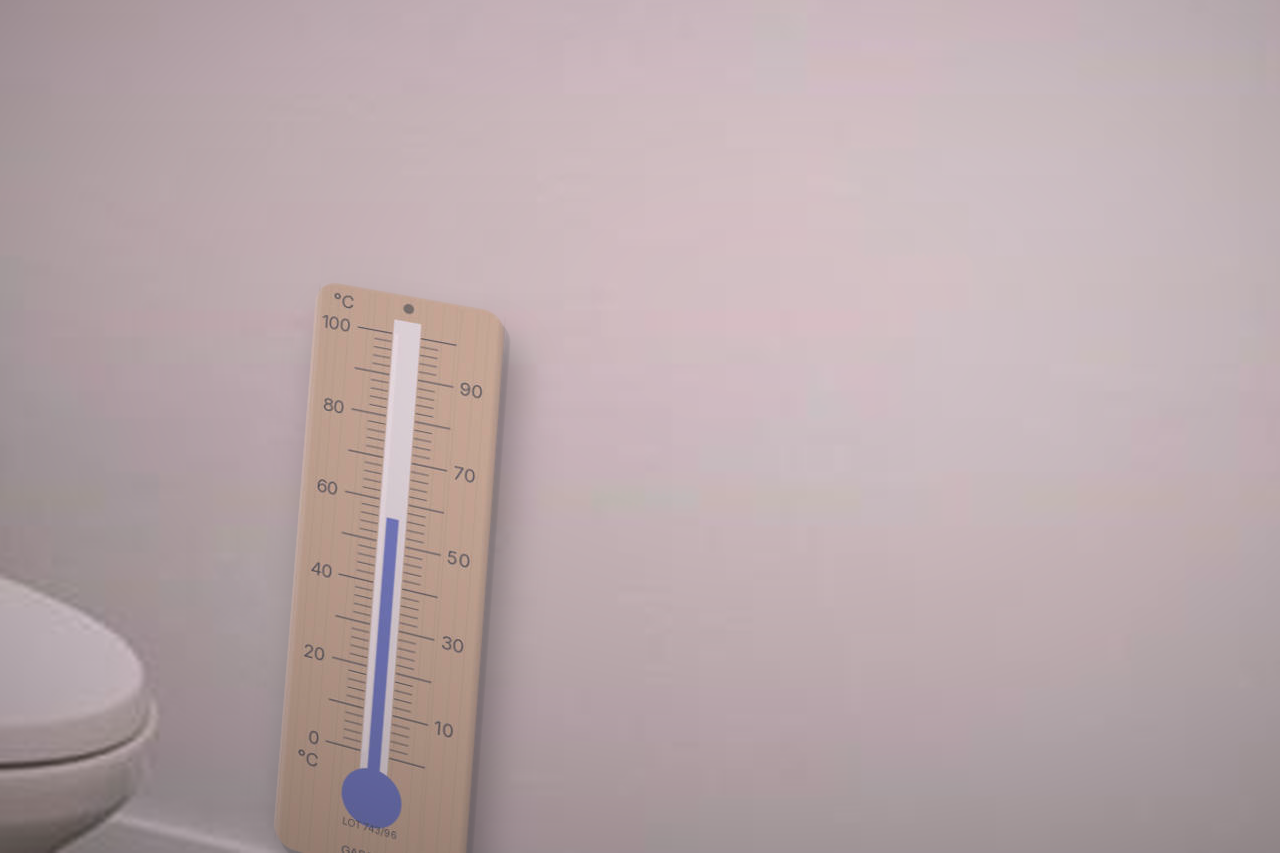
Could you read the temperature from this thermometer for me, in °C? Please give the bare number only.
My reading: 56
